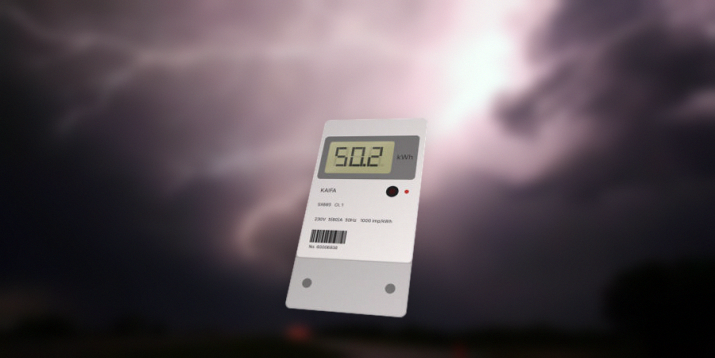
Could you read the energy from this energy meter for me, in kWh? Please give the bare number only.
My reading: 50.2
